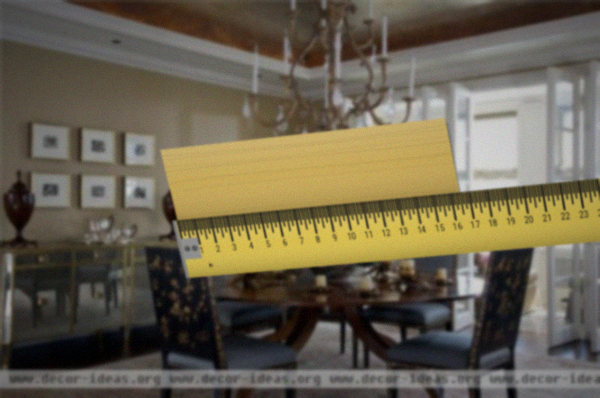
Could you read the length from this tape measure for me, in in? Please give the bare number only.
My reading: 16.5
